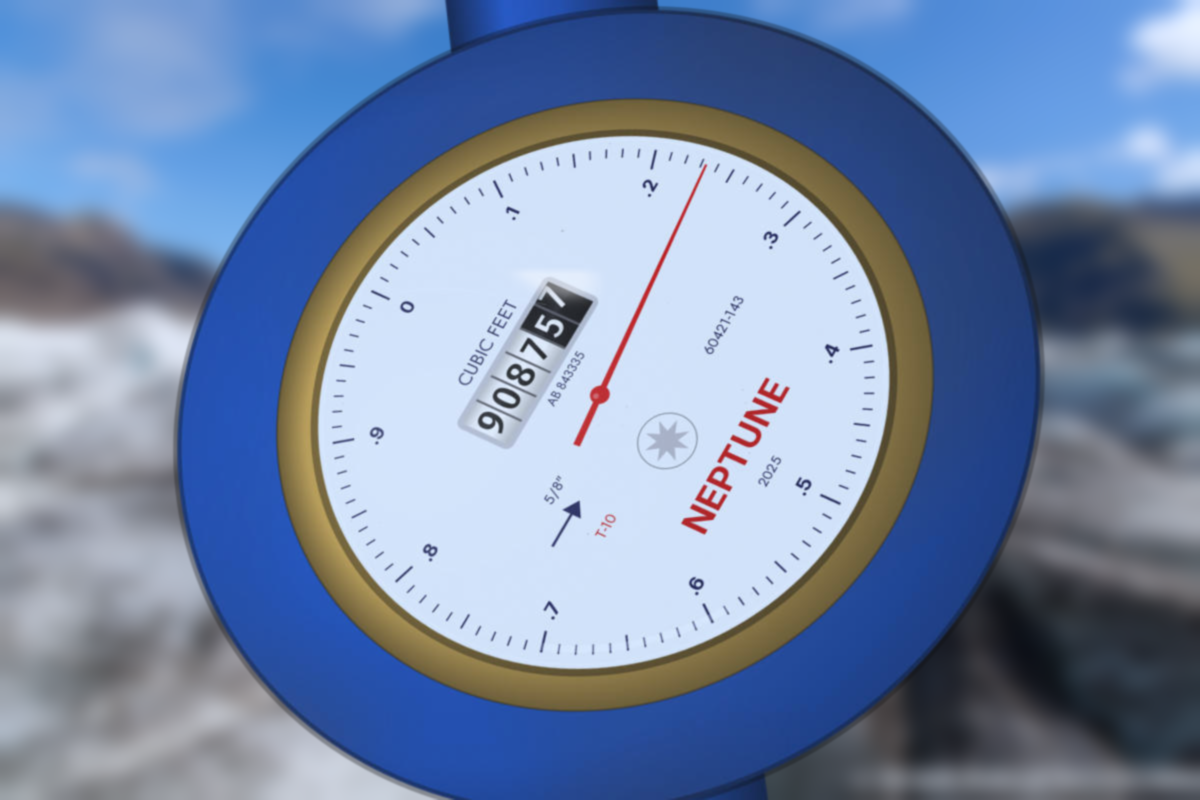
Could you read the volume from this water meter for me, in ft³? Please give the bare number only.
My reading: 908757.23
